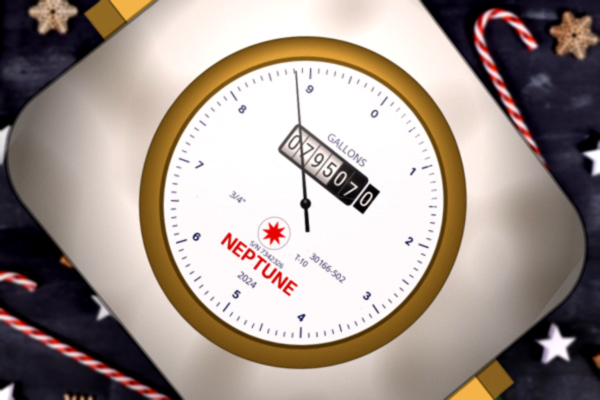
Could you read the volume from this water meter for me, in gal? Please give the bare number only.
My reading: 795068.8
